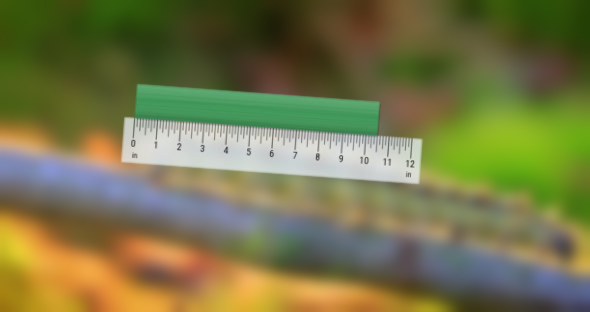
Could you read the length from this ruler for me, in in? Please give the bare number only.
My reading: 10.5
